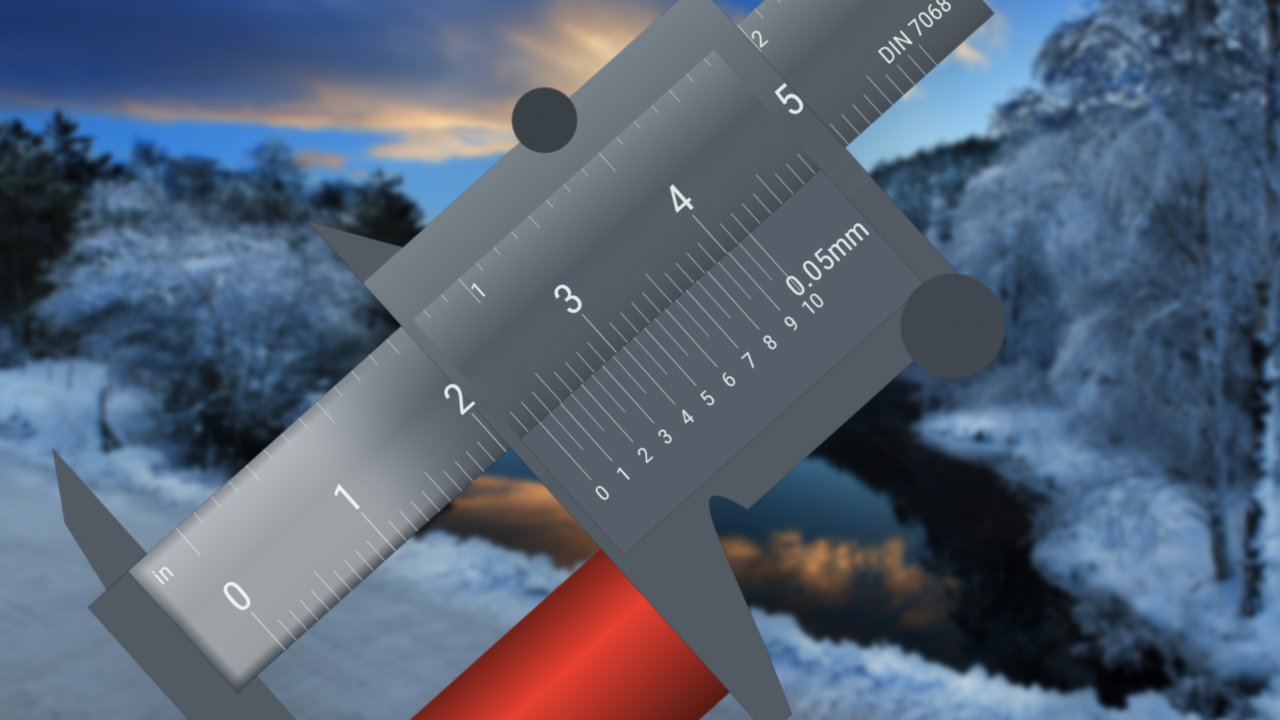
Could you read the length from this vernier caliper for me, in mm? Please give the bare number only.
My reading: 23.0
